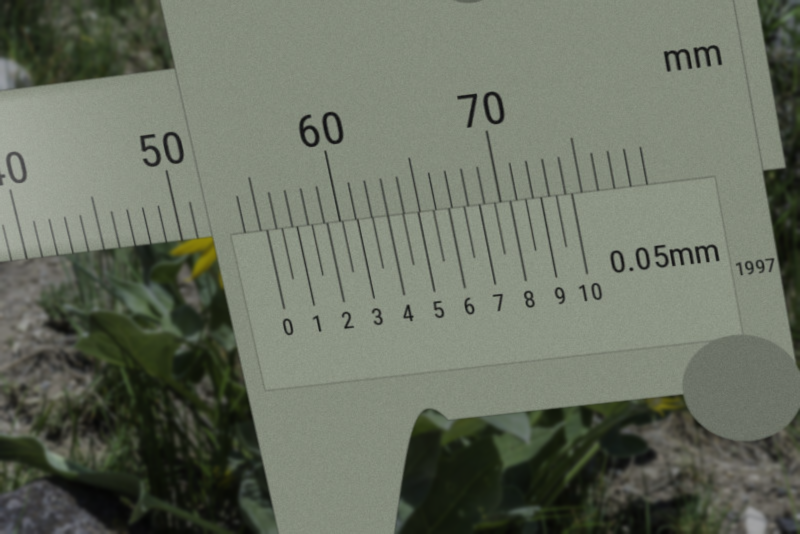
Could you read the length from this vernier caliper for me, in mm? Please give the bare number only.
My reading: 55.4
